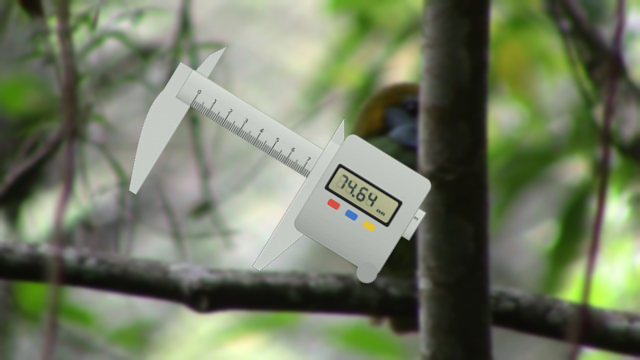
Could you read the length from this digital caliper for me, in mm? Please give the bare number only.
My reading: 74.64
